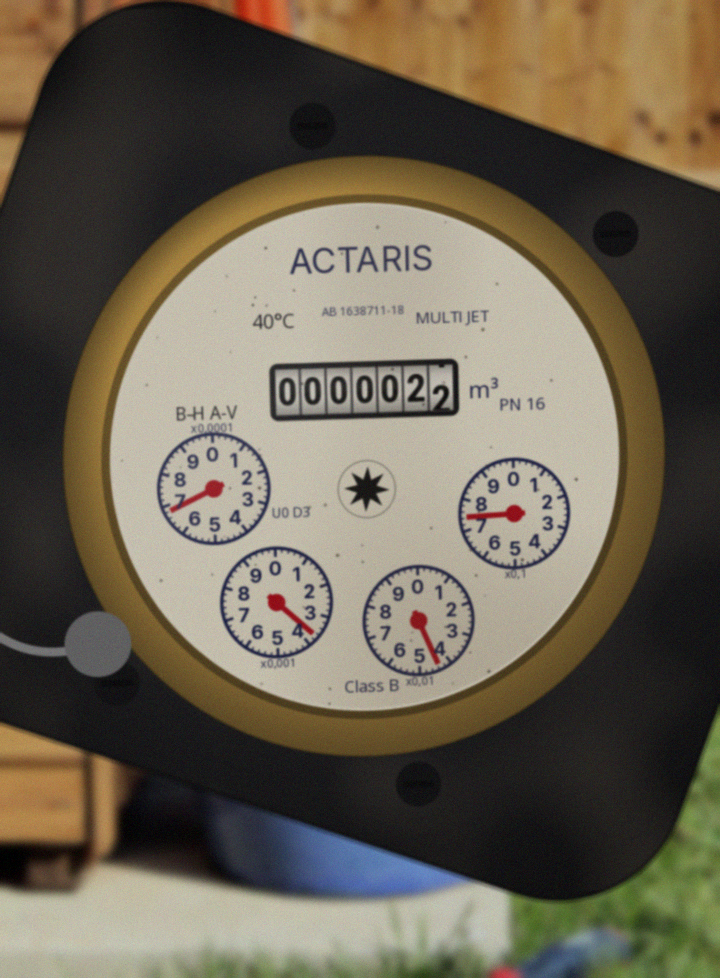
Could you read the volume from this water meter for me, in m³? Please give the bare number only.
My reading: 21.7436
